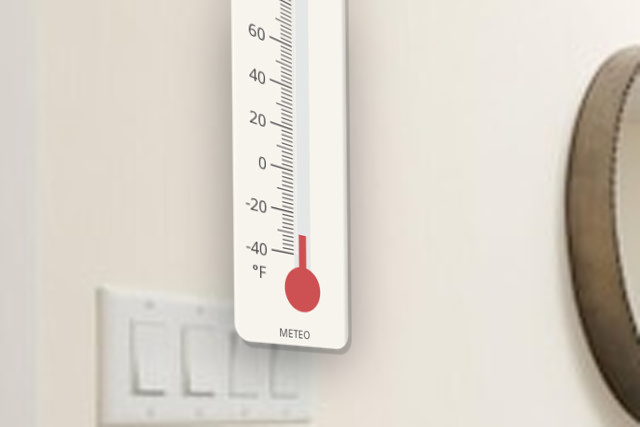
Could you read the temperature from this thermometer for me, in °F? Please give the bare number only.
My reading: -30
